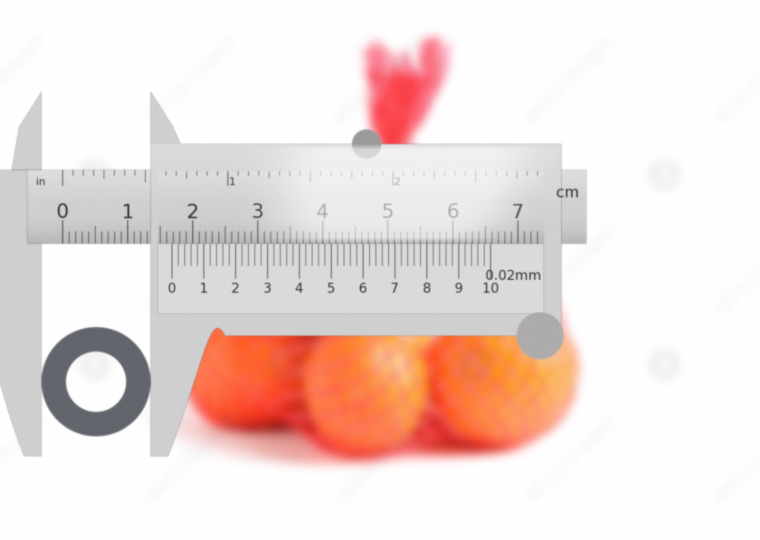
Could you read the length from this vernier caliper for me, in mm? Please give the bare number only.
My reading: 16.8
